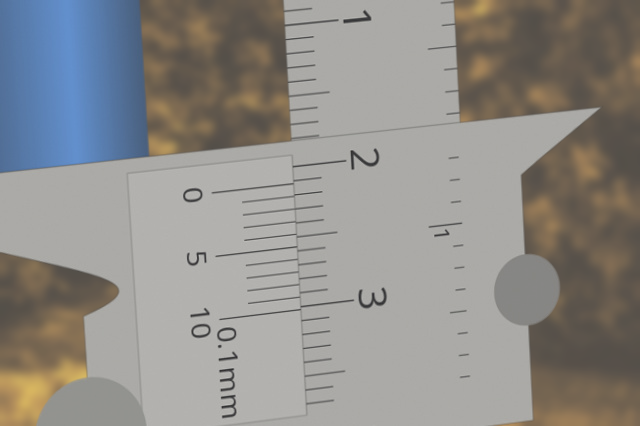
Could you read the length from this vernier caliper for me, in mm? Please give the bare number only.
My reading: 21.2
